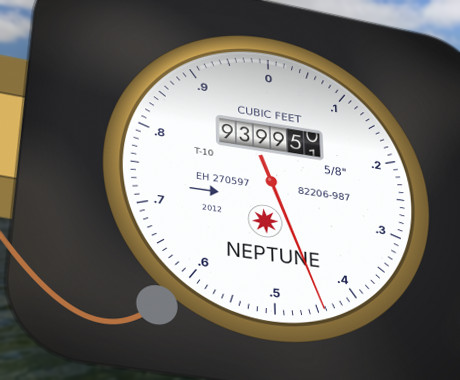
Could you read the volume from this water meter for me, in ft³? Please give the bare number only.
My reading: 939950.44
